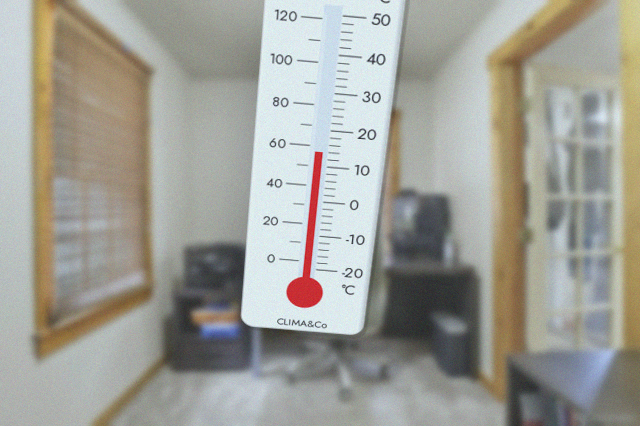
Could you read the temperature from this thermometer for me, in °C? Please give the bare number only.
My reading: 14
